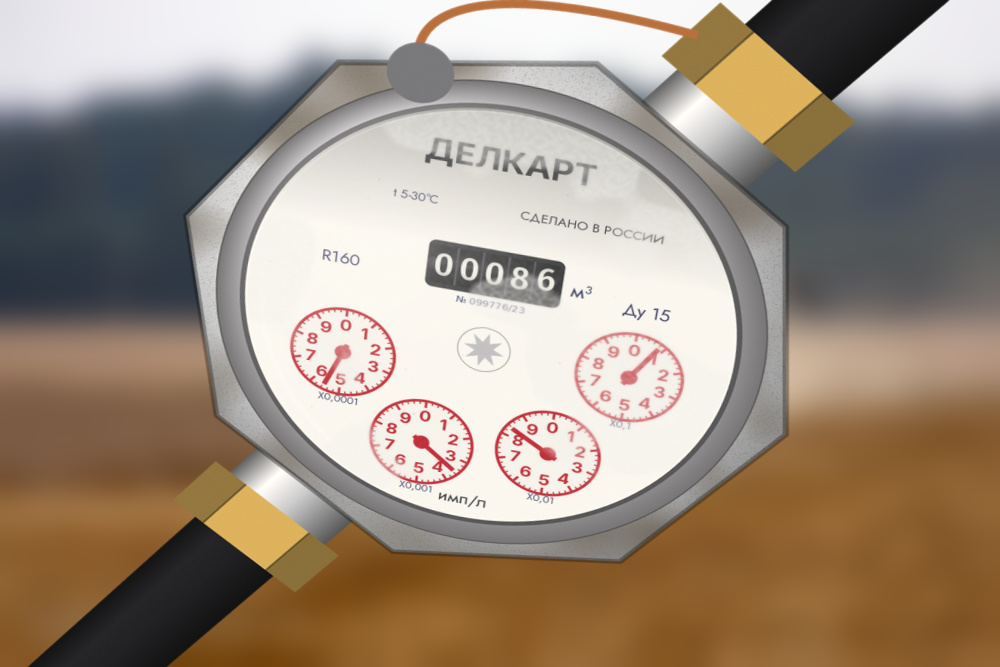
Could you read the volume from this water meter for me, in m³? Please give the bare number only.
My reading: 86.0835
